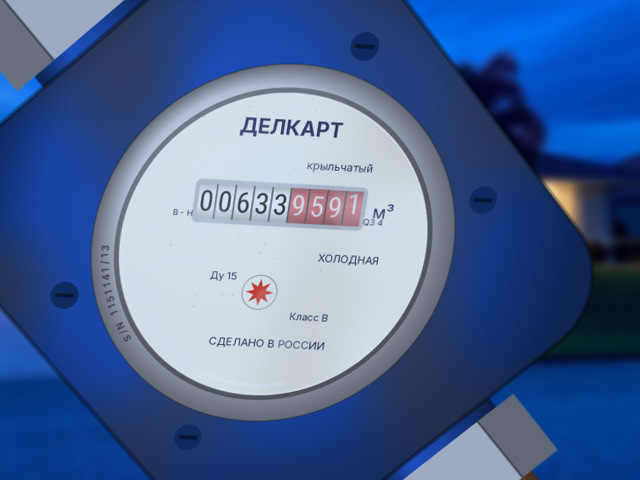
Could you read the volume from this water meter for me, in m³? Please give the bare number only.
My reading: 633.9591
